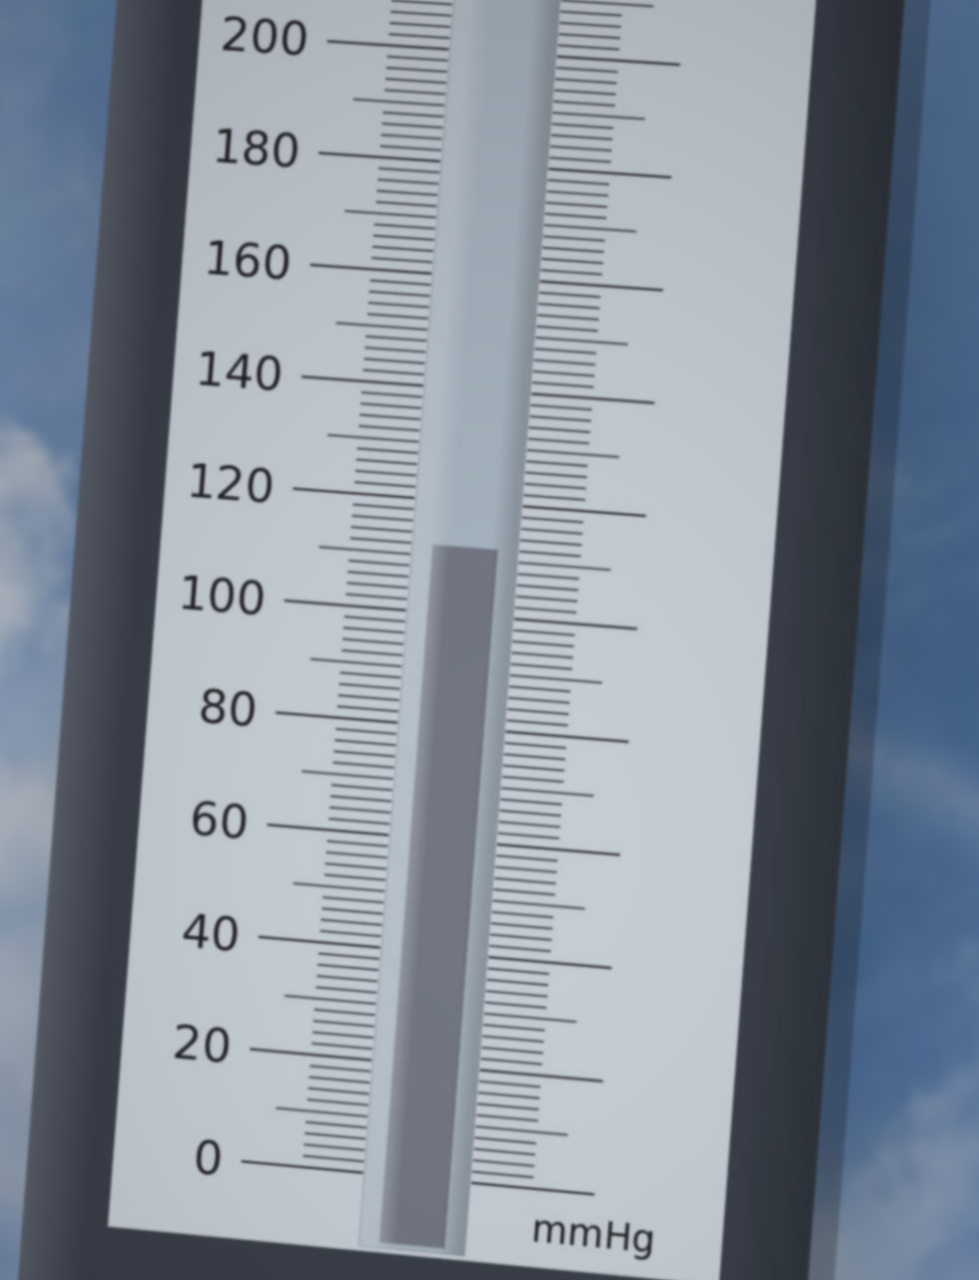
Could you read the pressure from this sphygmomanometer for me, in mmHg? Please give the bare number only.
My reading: 112
